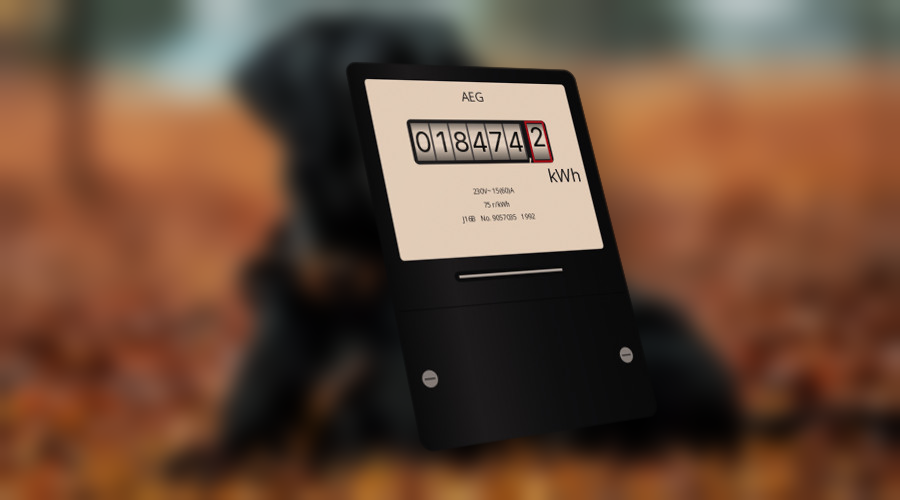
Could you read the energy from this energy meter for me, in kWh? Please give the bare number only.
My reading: 18474.2
